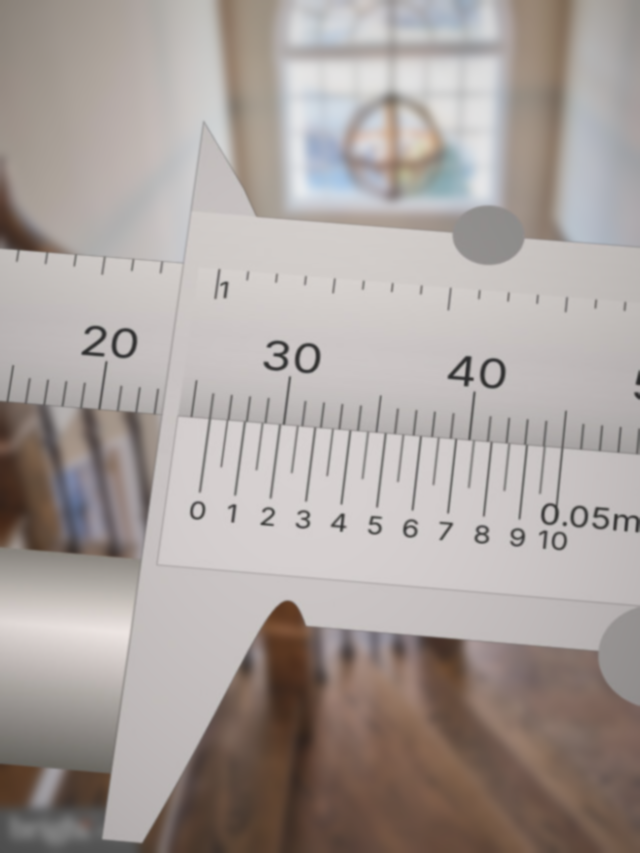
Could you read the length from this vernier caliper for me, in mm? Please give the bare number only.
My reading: 26.0
